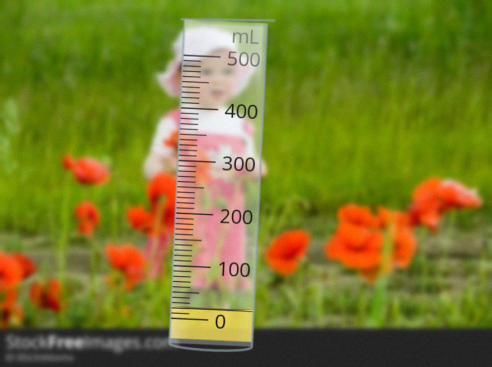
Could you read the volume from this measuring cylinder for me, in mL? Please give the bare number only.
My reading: 20
